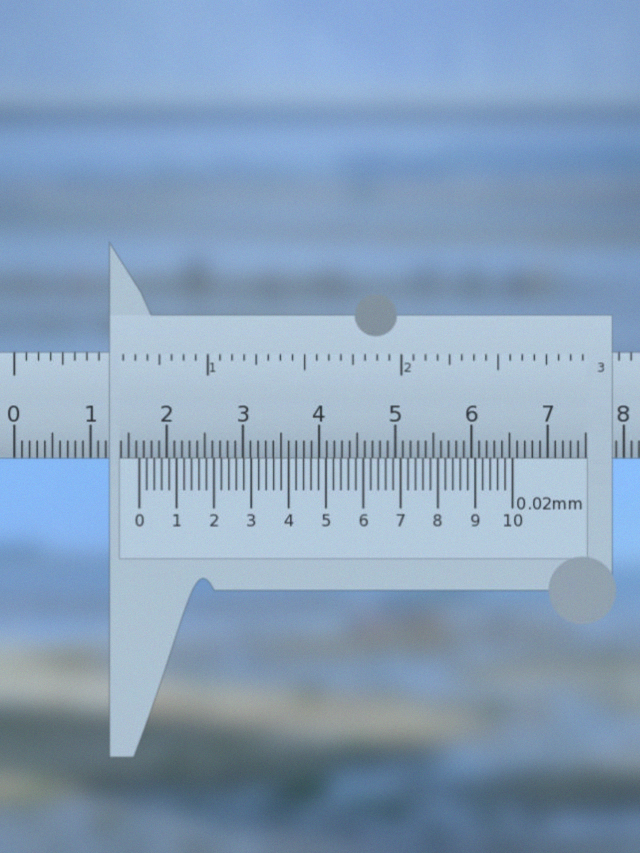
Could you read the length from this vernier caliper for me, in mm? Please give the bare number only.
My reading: 16.4
